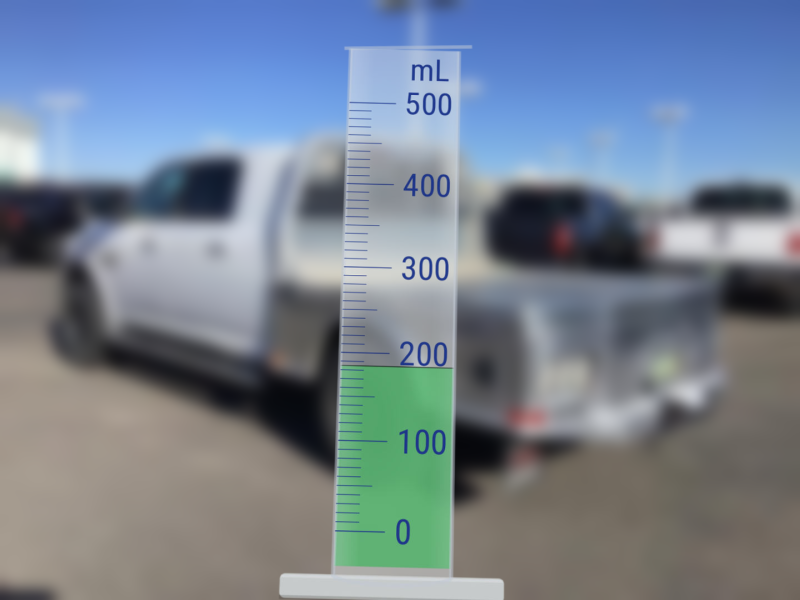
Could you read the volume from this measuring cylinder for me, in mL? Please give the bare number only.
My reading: 185
